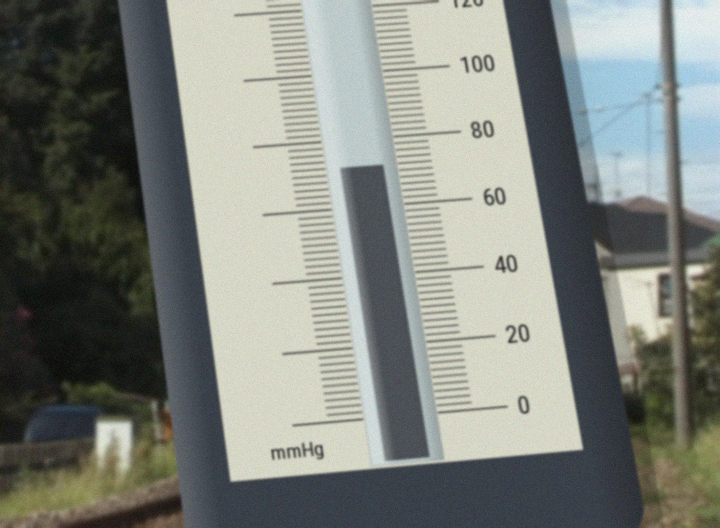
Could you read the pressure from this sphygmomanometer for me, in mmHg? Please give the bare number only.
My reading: 72
